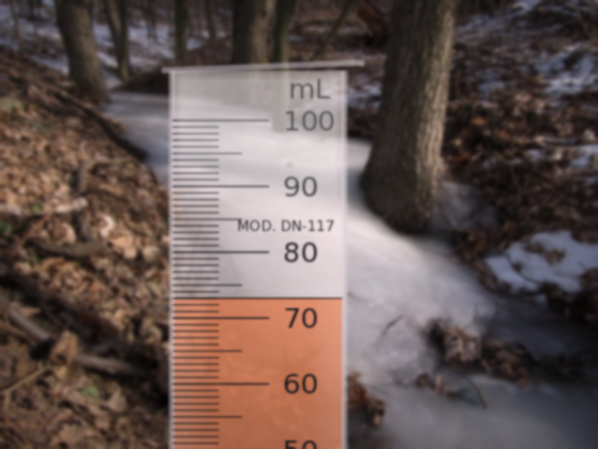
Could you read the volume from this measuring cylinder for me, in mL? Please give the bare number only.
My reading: 73
